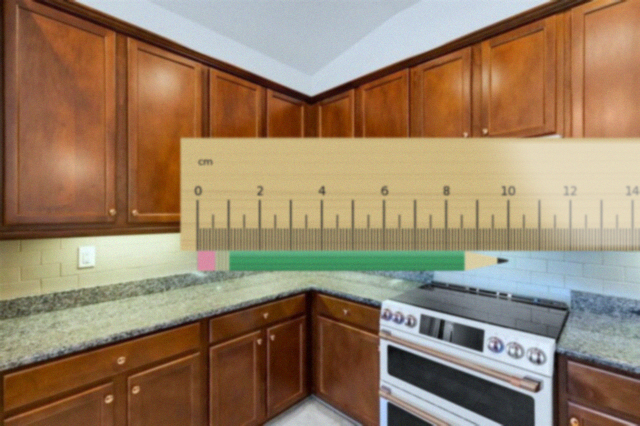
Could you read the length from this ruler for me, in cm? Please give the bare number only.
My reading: 10
